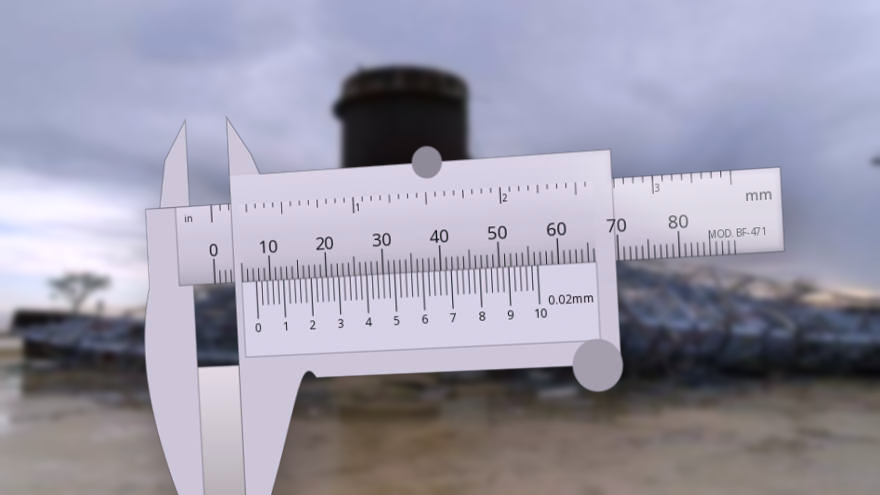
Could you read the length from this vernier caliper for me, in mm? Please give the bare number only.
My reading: 7.5
